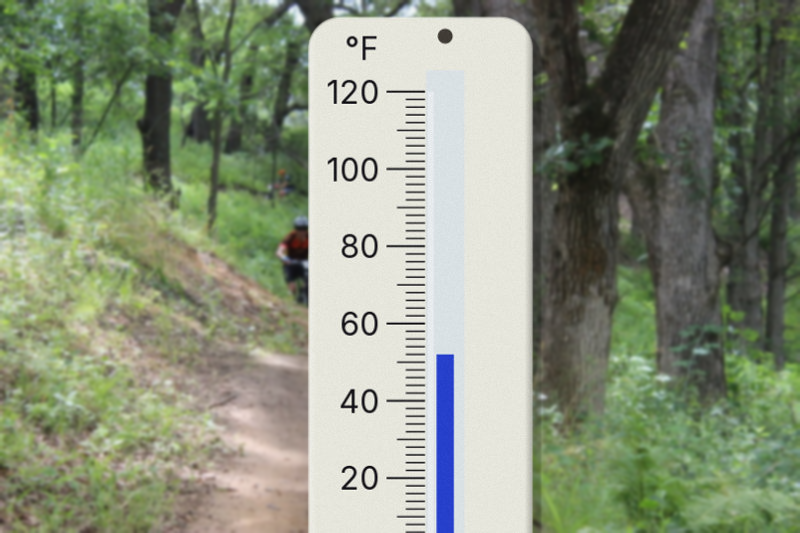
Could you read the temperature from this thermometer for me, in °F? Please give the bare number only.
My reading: 52
